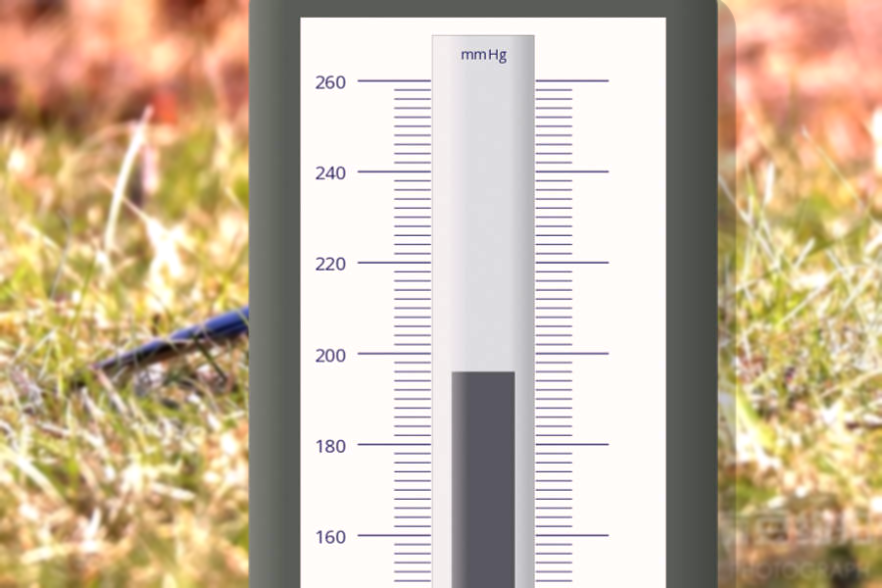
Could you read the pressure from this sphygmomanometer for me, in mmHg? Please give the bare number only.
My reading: 196
